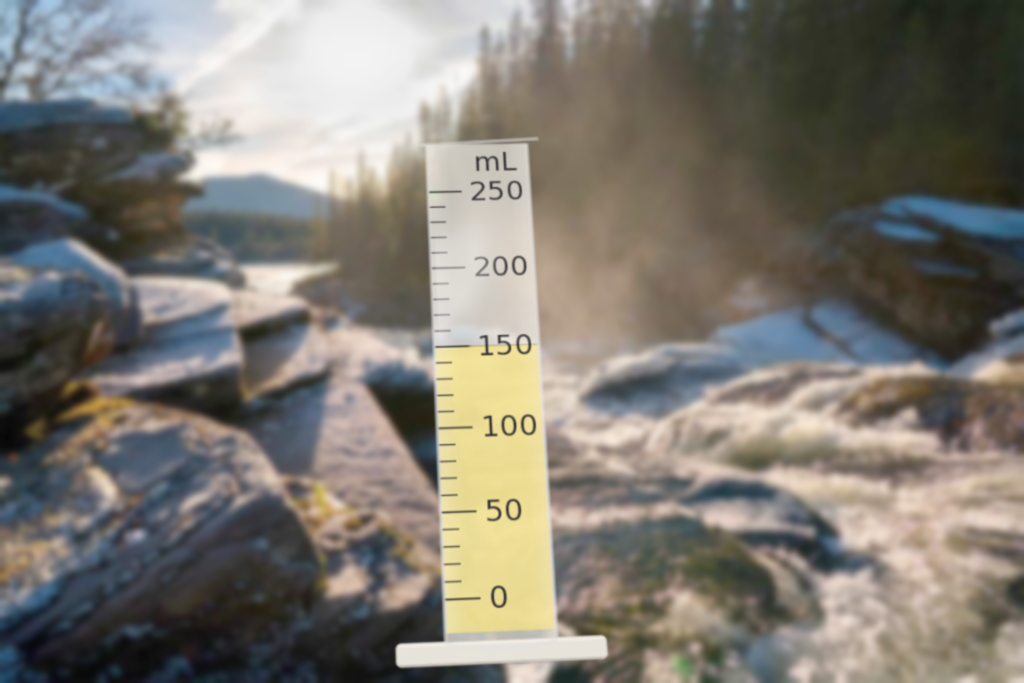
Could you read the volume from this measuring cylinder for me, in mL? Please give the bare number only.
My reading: 150
